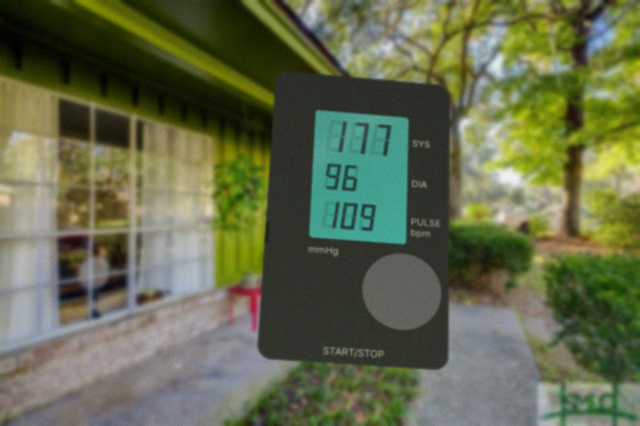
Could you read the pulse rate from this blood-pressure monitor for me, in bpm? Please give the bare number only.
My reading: 109
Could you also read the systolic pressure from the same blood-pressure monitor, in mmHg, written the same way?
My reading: 177
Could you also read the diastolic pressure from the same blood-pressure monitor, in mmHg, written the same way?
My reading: 96
